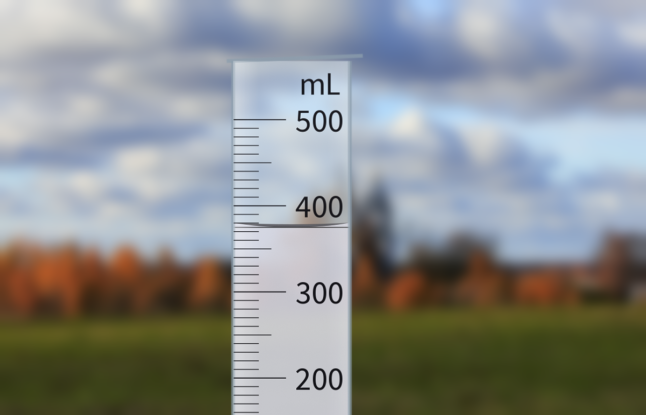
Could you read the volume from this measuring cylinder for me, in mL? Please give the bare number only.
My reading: 375
